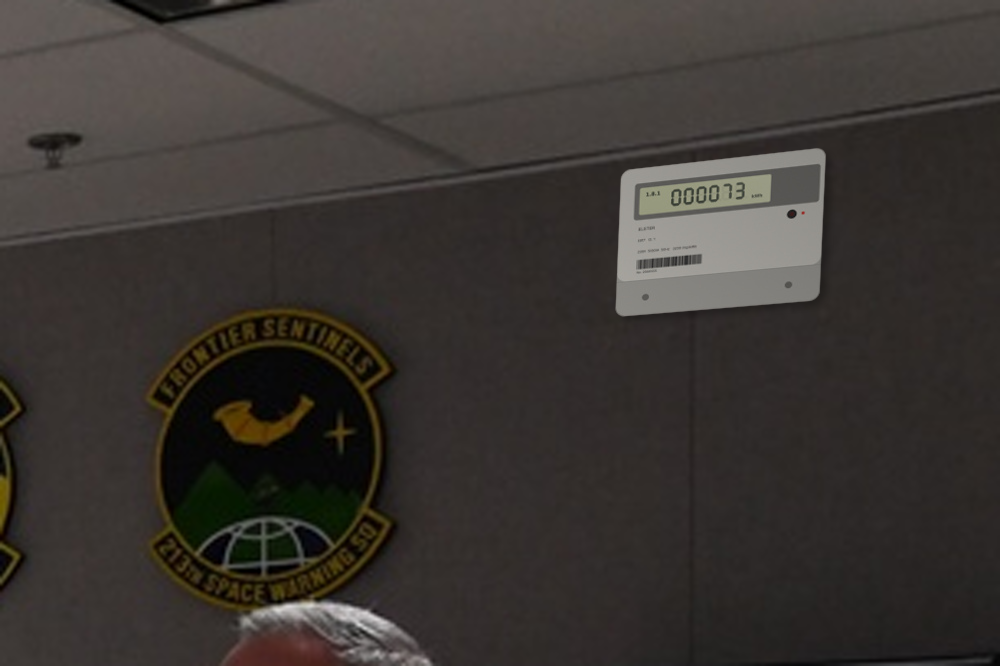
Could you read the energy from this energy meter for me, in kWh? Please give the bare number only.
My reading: 73
